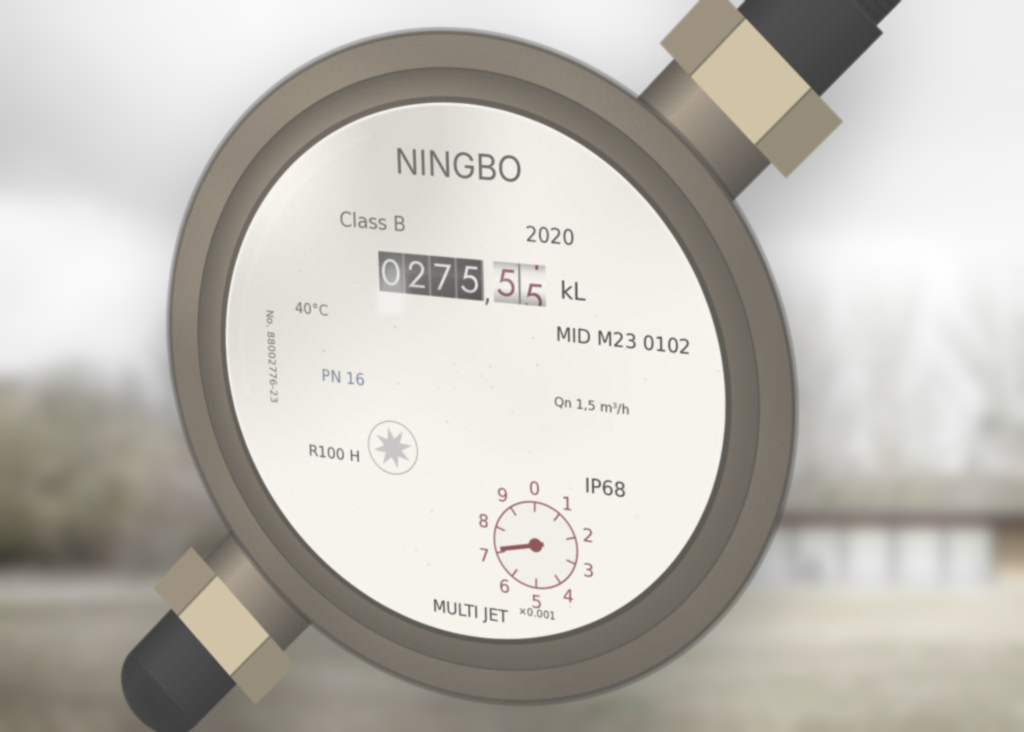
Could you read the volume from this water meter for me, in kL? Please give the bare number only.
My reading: 275.547
